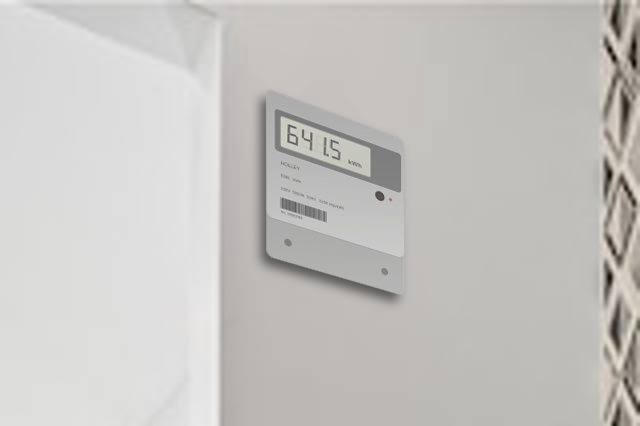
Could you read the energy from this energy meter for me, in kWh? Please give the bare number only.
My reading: 641.5
